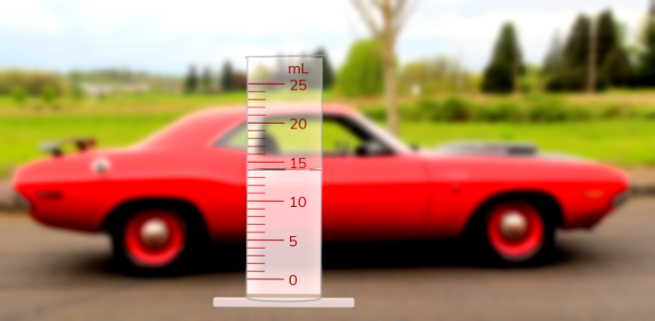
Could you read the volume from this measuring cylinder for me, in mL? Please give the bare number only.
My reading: 14
